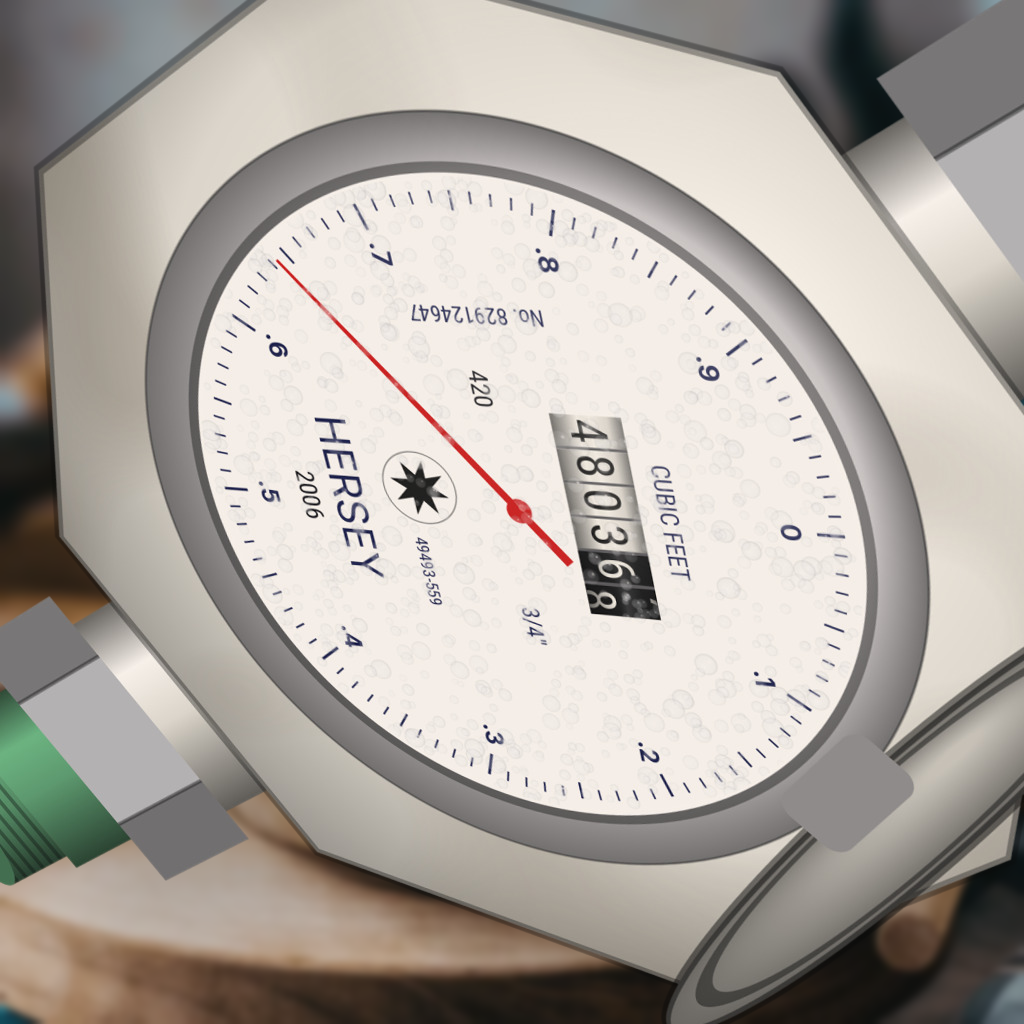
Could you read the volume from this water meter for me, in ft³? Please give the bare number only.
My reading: 480367.64
